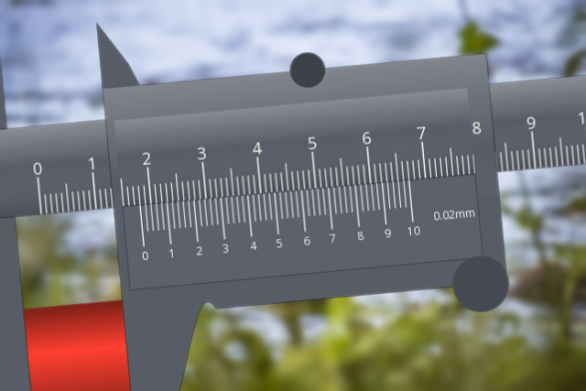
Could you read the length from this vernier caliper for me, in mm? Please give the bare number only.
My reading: 18.0
